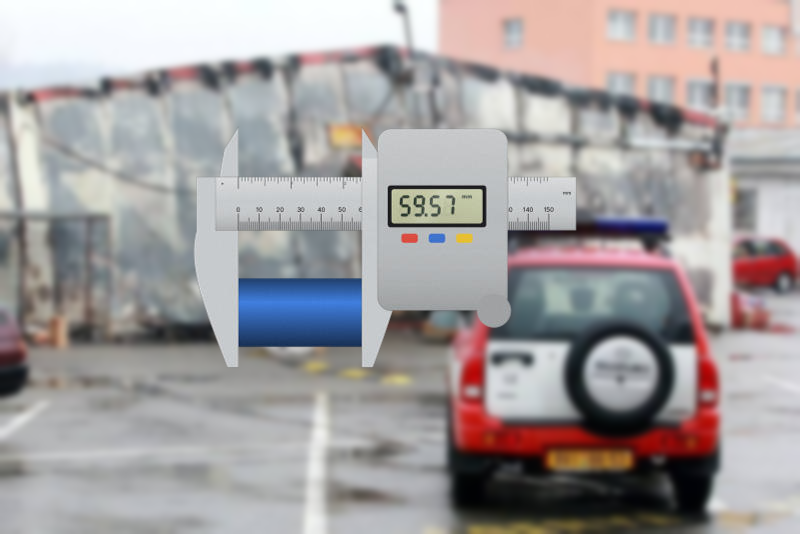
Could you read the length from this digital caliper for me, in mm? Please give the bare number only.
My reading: 59.57
